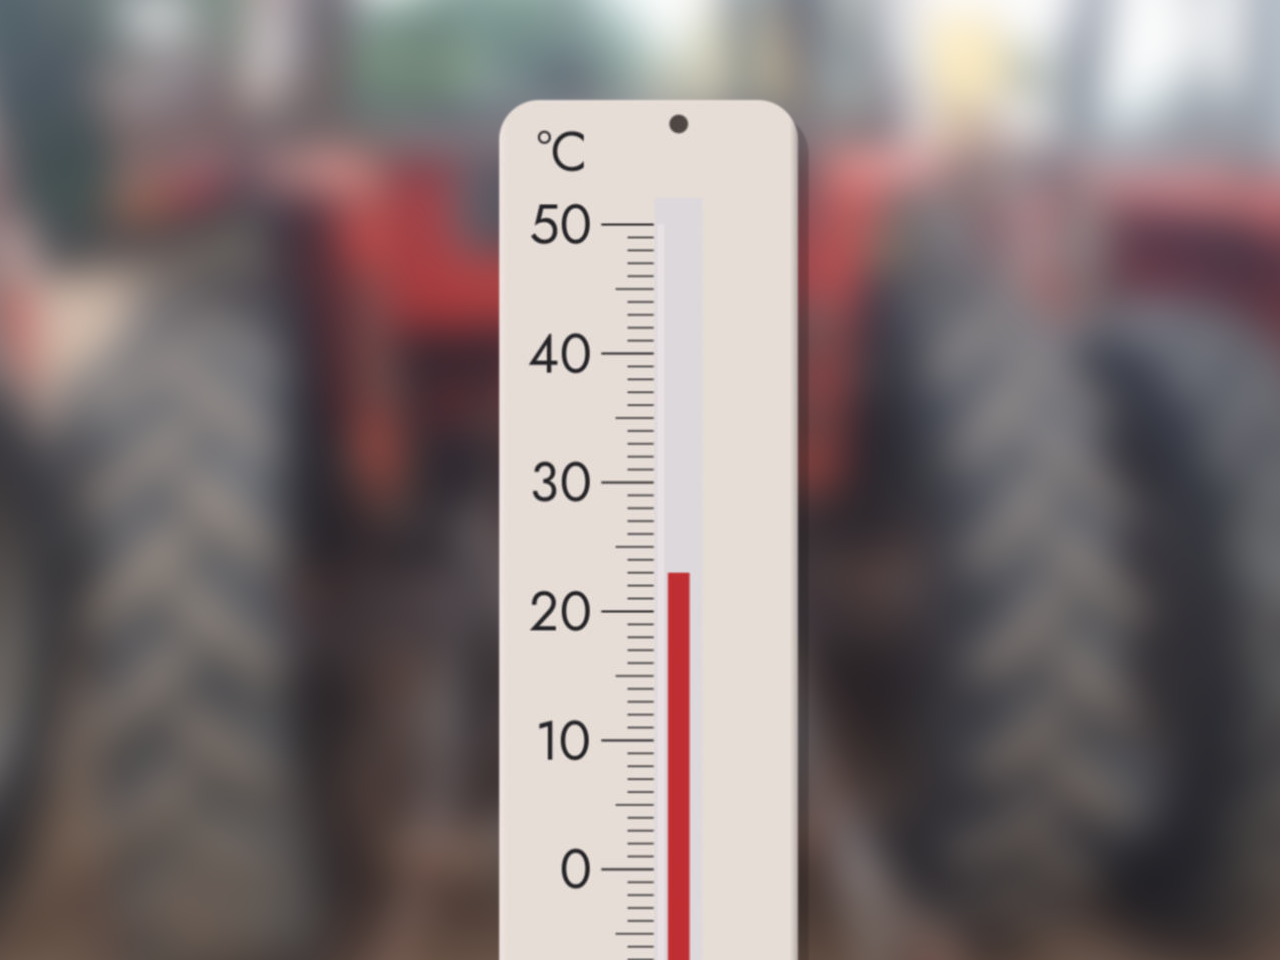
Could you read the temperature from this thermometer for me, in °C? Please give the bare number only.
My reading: 23
